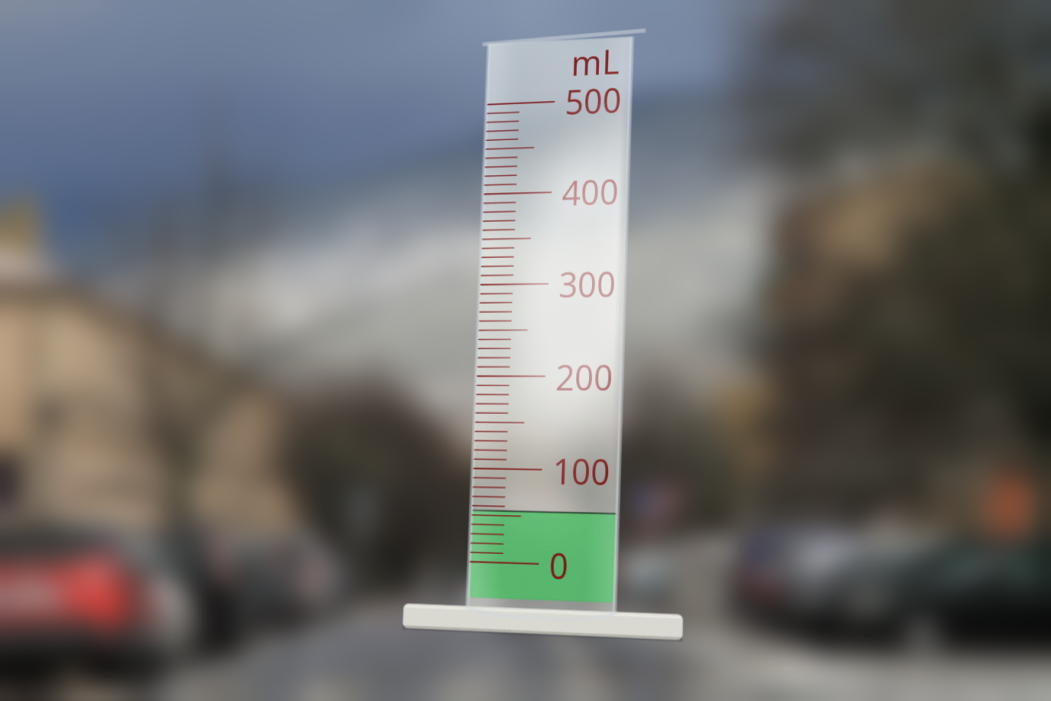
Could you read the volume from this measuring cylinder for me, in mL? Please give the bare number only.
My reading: 55
